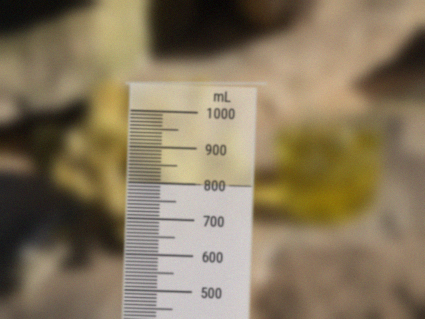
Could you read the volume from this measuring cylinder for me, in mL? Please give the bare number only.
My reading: 800
